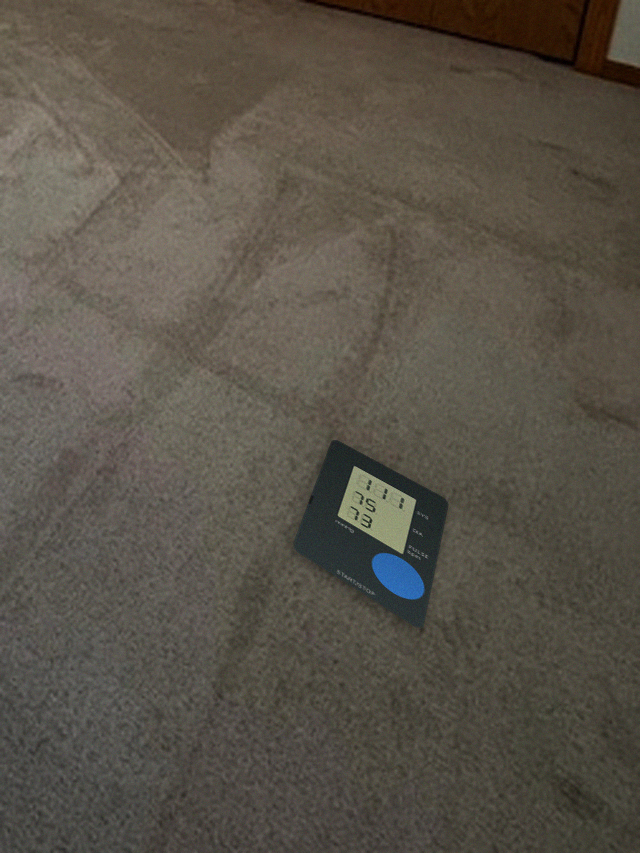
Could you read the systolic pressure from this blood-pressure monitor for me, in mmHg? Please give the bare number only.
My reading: 111
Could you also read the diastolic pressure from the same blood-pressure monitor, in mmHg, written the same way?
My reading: 75
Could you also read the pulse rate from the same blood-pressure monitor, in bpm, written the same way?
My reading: 73
